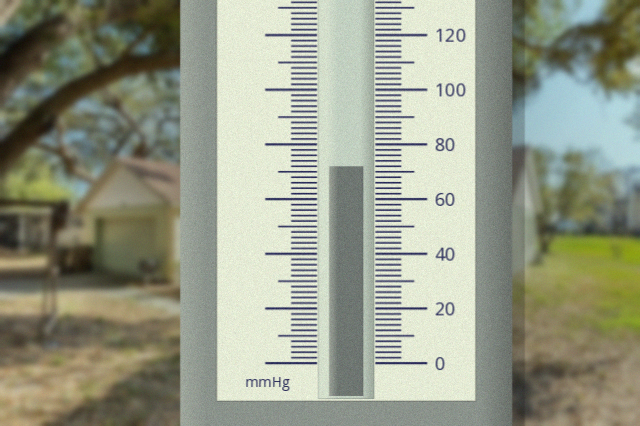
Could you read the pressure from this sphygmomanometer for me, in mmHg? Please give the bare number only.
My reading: 72
